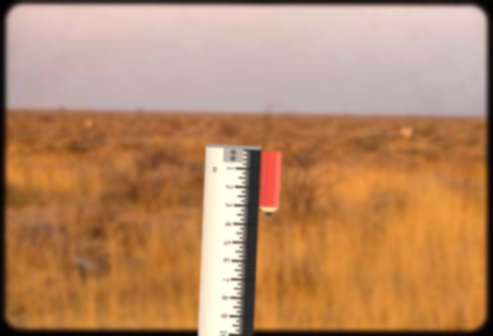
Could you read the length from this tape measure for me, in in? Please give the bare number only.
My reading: 3.5
